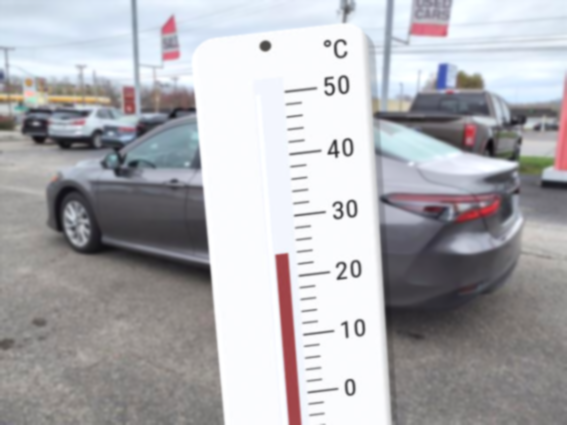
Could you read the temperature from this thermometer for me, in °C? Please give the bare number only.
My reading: 24
